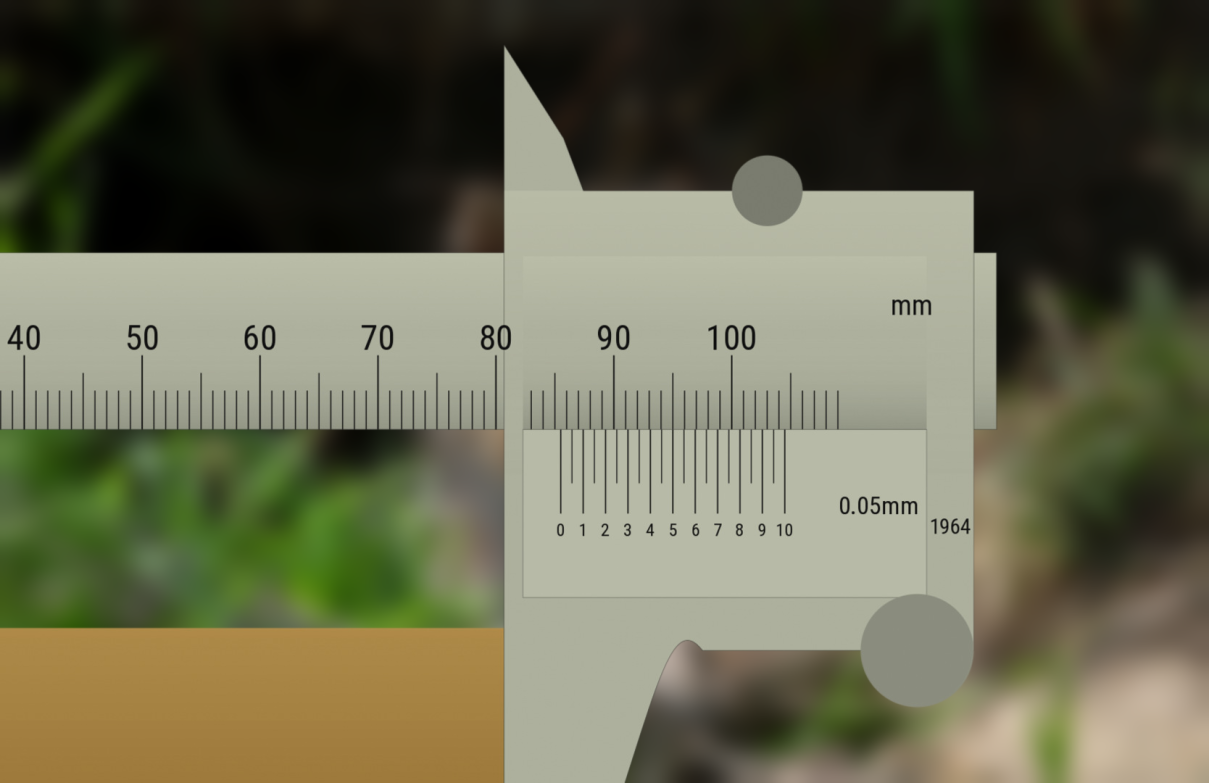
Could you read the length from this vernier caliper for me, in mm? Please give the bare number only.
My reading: 85.5
